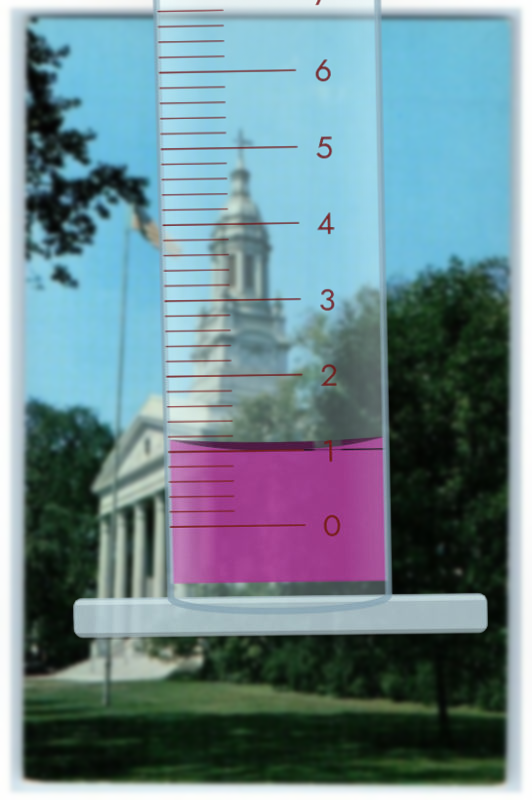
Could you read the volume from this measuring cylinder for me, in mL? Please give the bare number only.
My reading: 1
